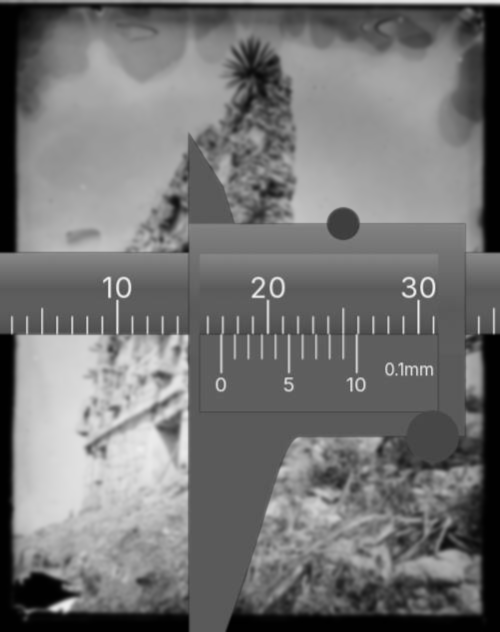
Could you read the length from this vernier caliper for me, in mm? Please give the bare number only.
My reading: 16.9
